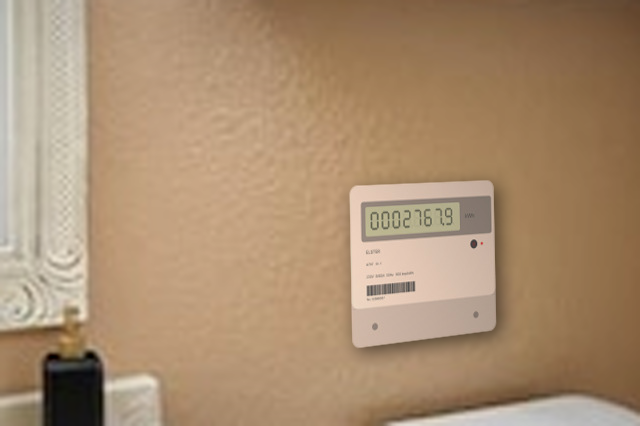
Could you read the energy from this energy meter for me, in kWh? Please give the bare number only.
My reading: 2767.9
